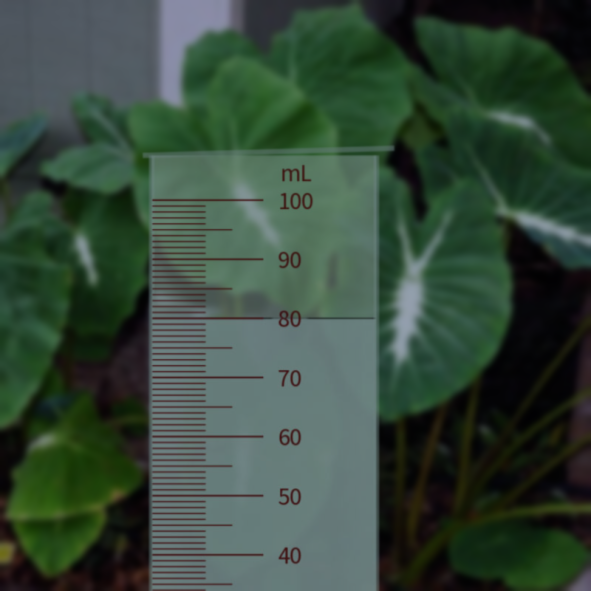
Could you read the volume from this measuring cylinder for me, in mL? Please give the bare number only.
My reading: 80
